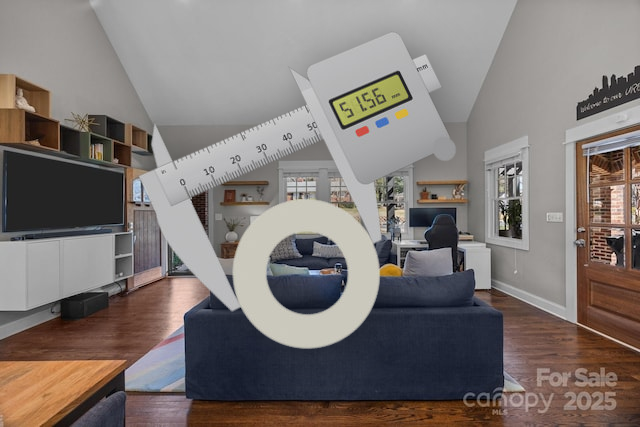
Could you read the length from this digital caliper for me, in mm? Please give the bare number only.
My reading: 51.56
